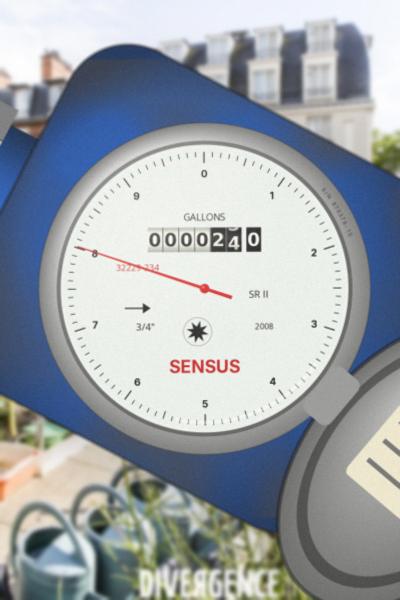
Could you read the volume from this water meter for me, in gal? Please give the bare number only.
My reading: 238.0
